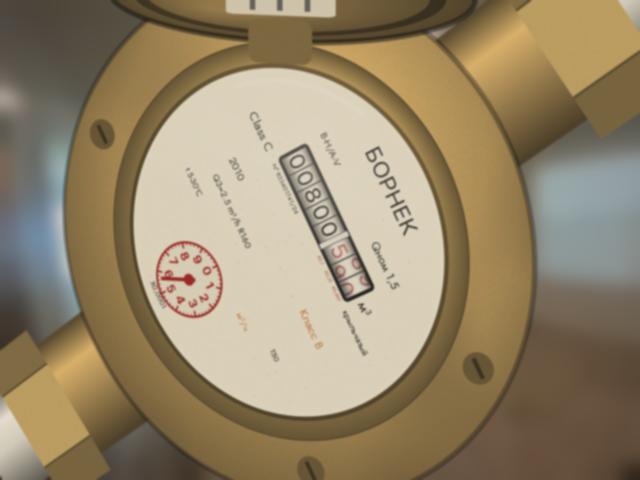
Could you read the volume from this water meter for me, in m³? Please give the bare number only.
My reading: 800.5895
